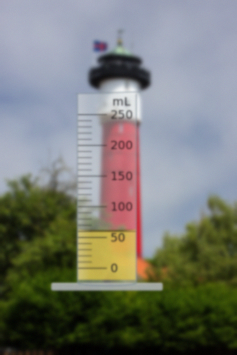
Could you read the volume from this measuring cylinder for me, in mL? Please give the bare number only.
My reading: 60
